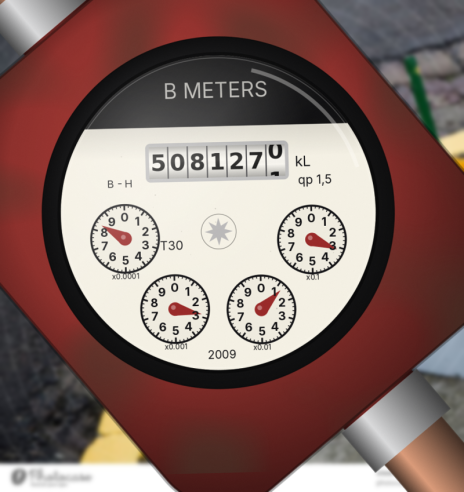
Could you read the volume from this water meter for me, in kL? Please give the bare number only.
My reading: 5081270.3128
